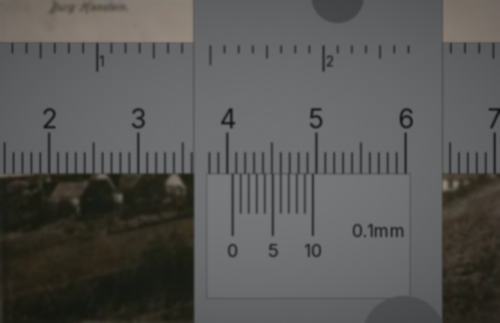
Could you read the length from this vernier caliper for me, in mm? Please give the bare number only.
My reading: 40.6
